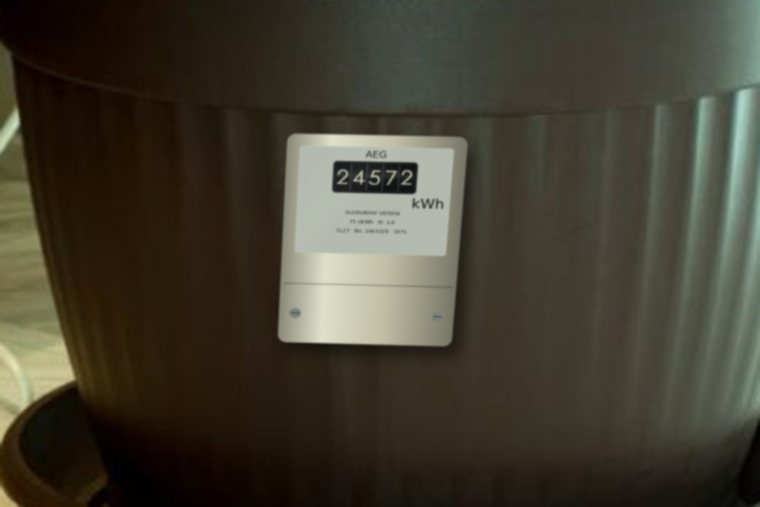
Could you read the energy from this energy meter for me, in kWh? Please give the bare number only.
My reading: 24572
